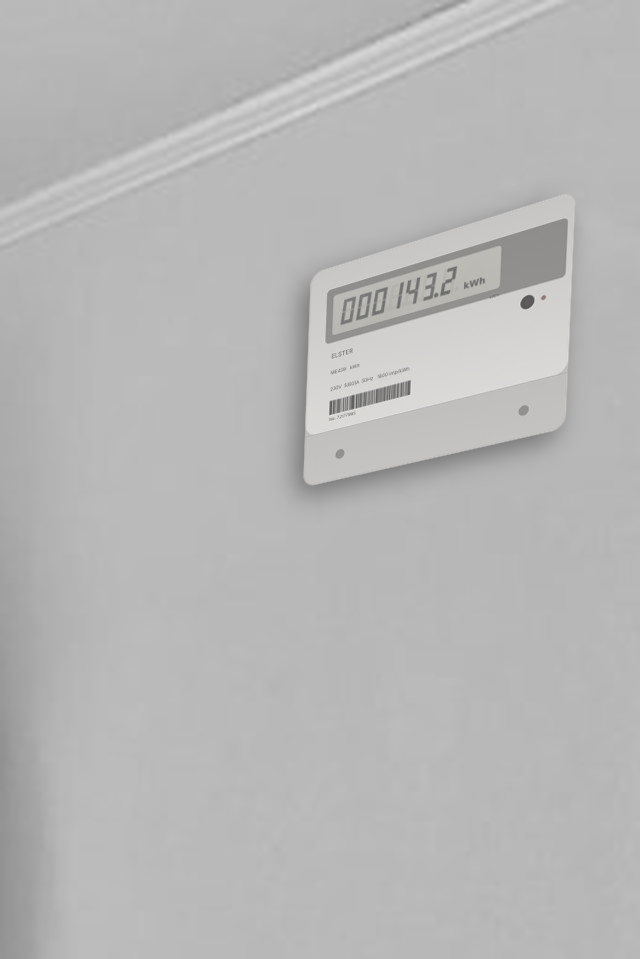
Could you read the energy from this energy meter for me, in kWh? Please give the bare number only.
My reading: 143.2
